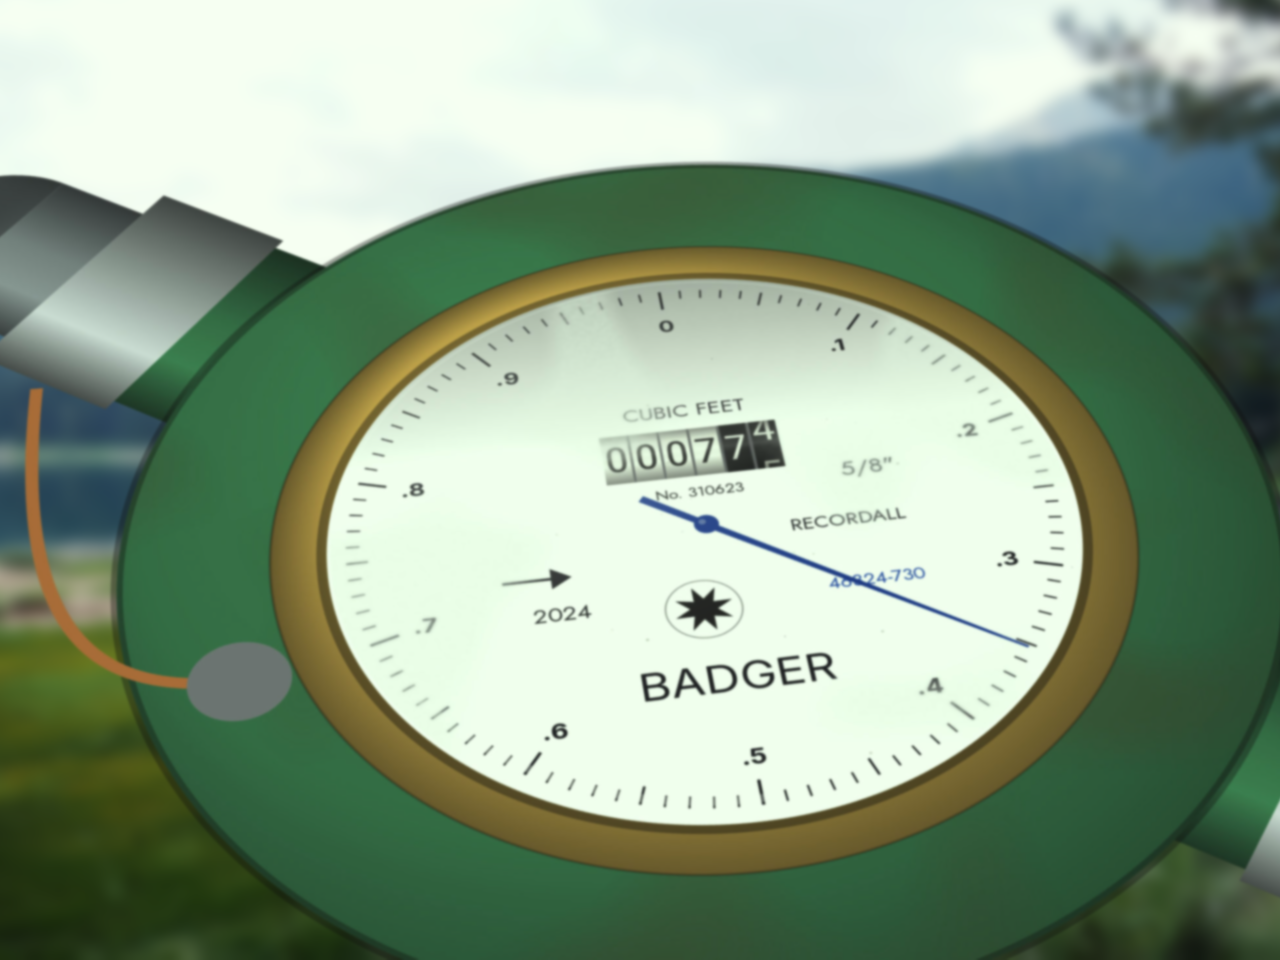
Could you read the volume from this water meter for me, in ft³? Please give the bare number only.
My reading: 774.35
